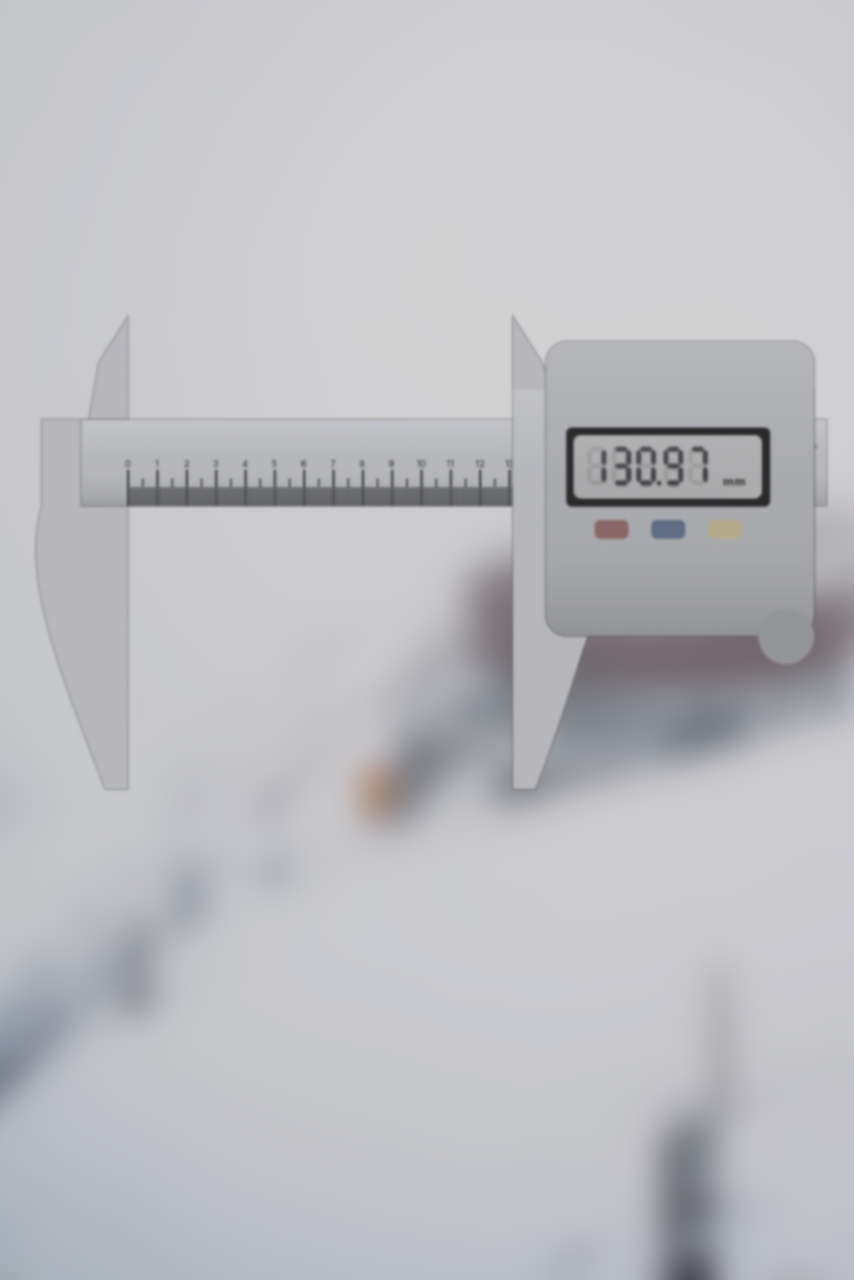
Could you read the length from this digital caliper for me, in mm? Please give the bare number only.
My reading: 130.97
